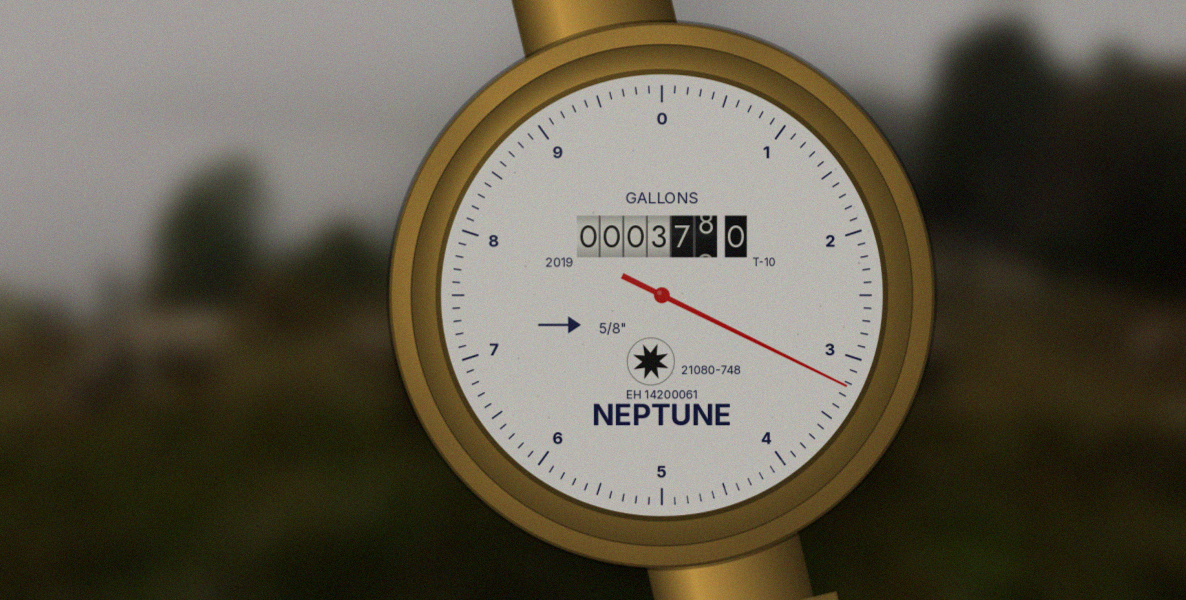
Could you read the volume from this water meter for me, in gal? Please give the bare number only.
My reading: 3783.2
